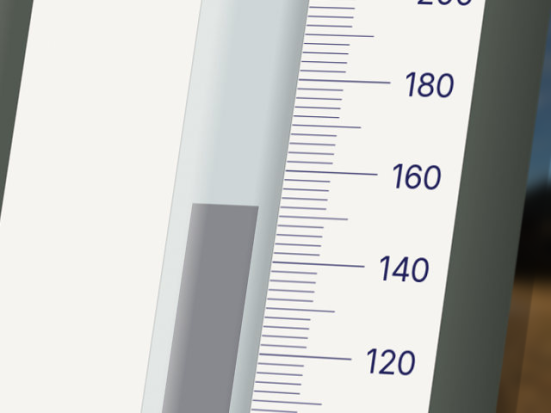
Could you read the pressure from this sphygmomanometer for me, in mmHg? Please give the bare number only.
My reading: 152
